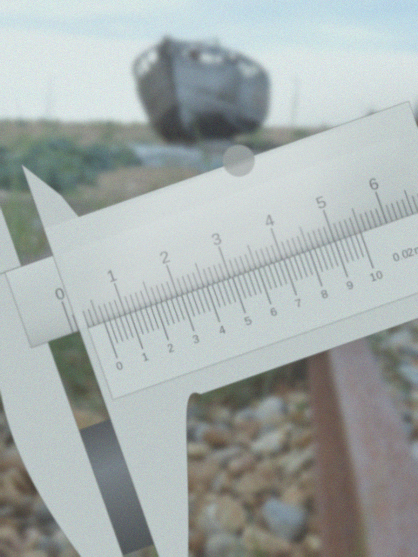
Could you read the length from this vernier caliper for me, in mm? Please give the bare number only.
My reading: 6.0
